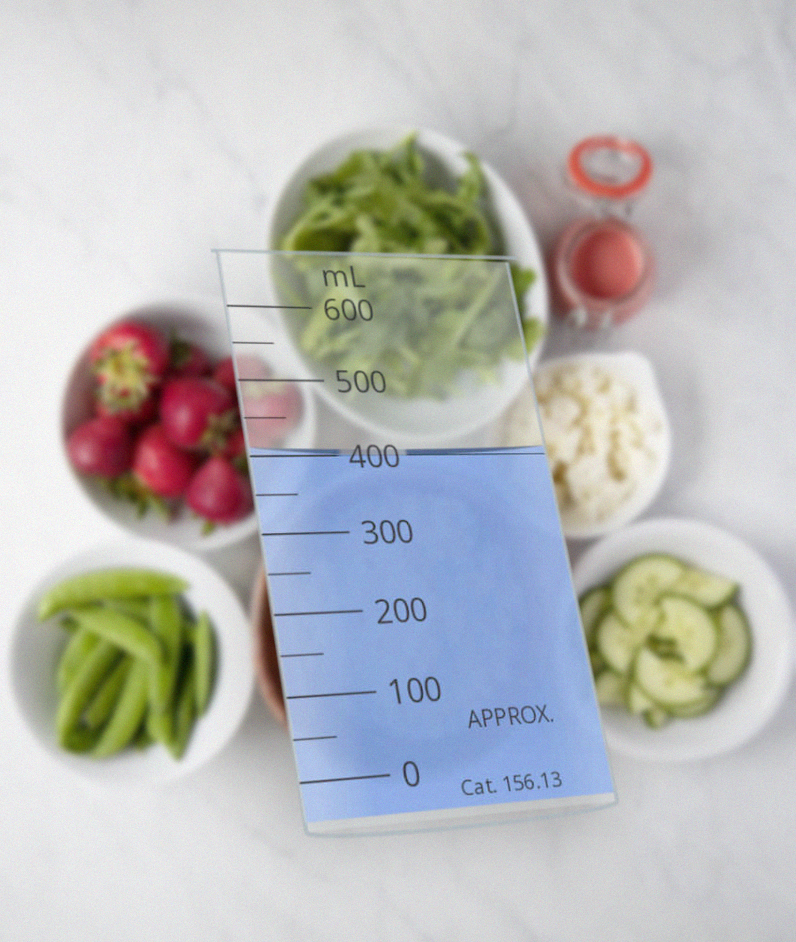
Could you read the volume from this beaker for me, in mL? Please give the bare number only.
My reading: 400
